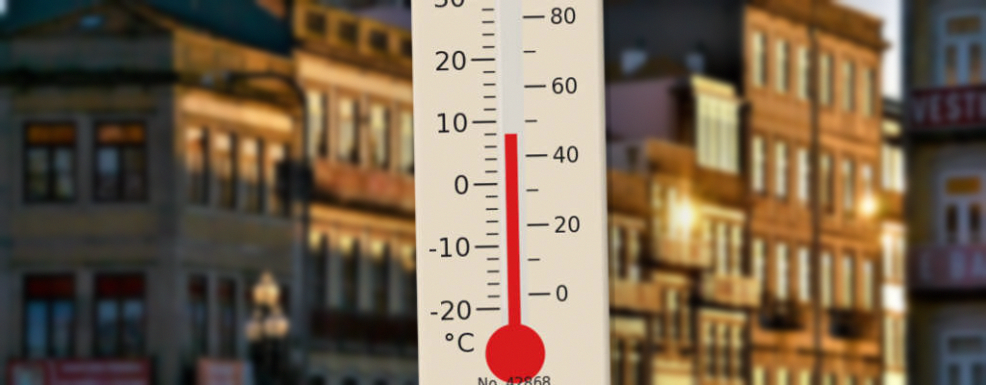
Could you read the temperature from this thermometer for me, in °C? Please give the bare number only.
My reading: 8
